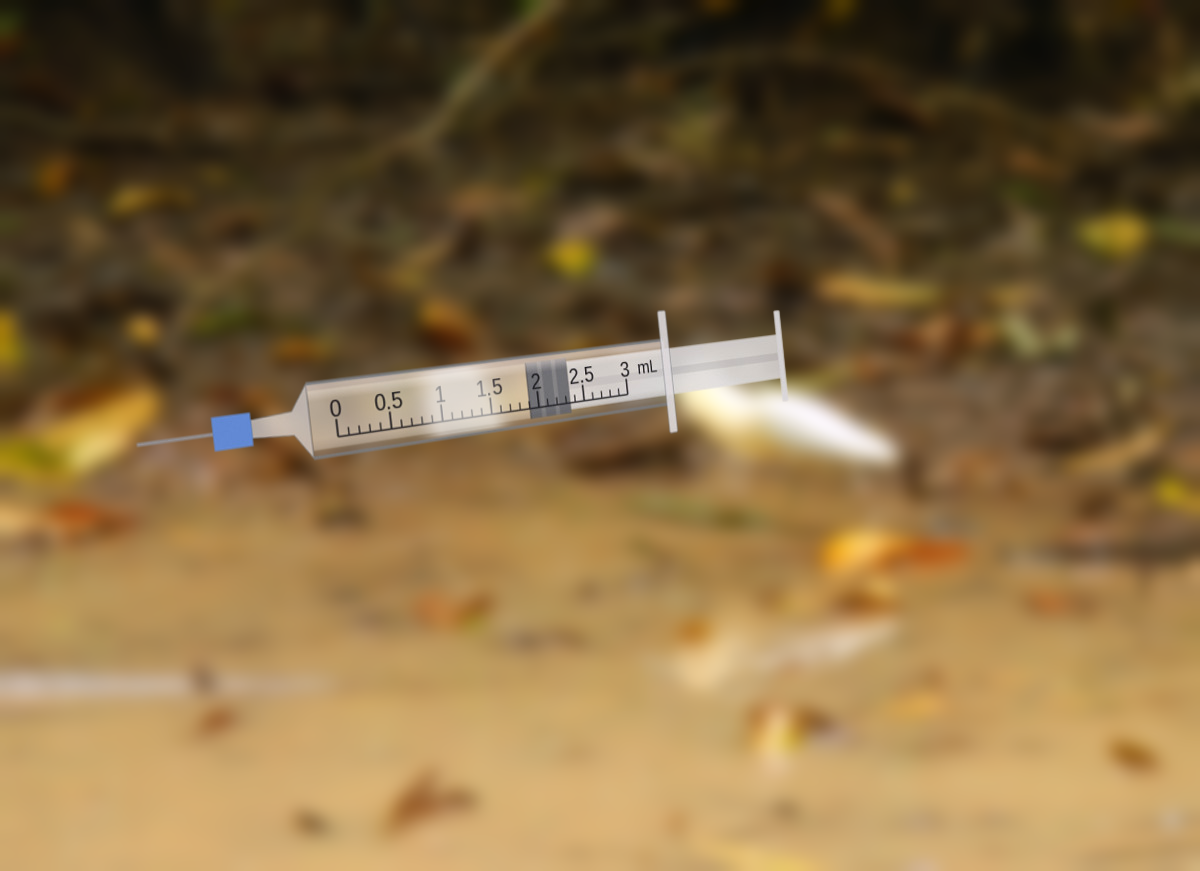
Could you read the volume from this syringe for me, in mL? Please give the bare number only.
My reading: 1.9
